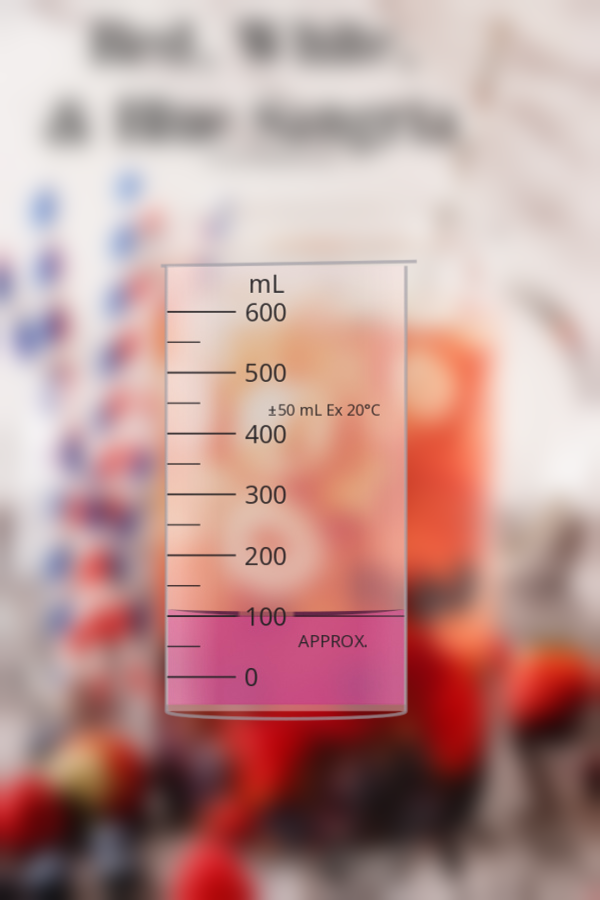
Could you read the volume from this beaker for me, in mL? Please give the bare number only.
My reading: 100
